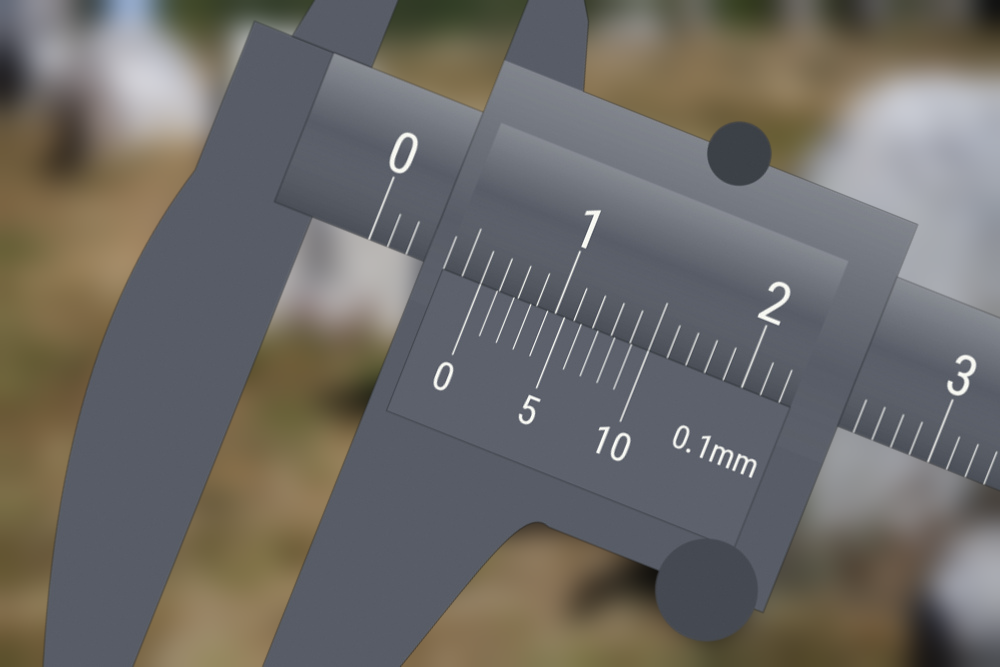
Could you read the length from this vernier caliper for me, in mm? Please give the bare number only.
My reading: 6.0
